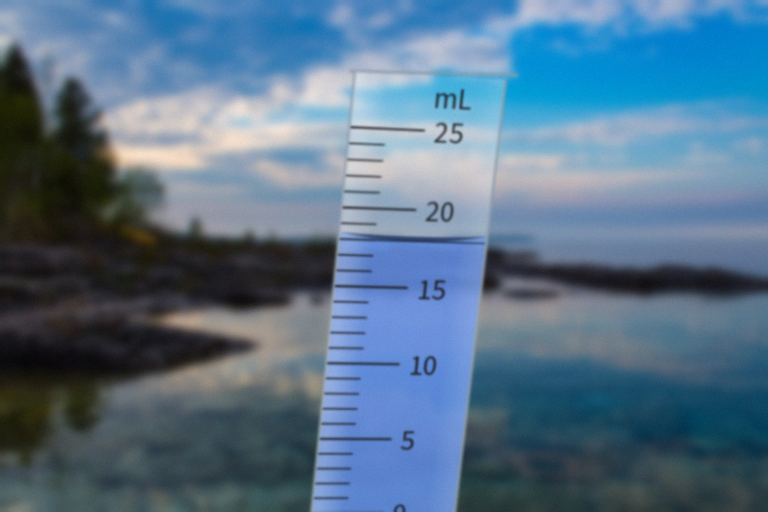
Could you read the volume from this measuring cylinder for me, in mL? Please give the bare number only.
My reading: 18
